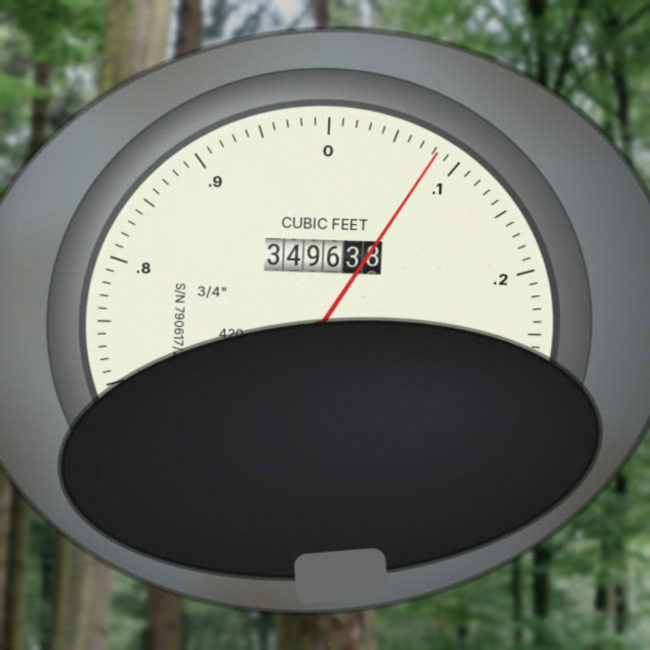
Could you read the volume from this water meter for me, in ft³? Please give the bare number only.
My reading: 349638.08
